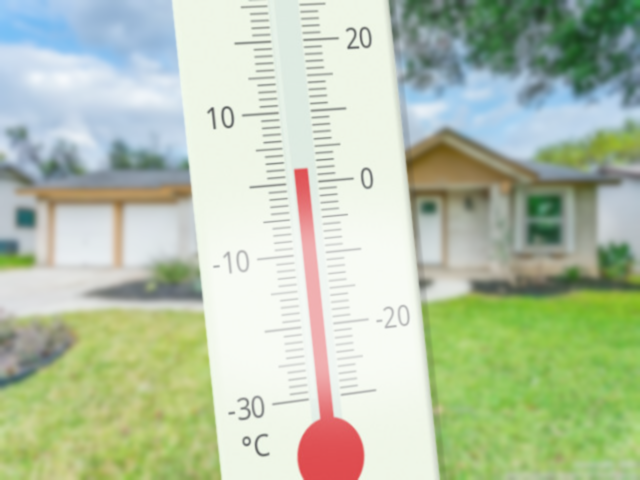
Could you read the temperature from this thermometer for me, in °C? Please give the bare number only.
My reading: 2
